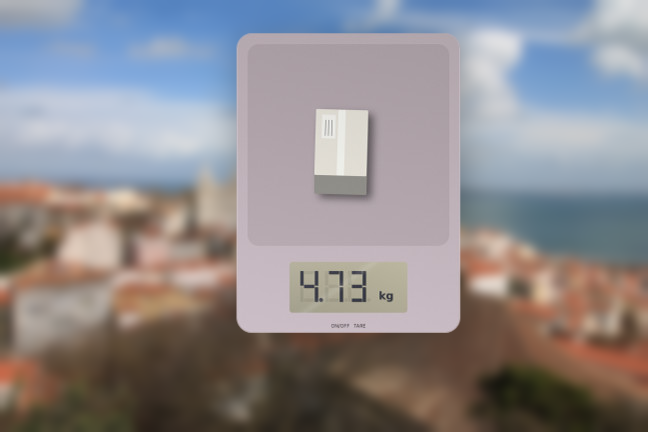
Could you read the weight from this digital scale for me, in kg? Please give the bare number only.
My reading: 4.73
